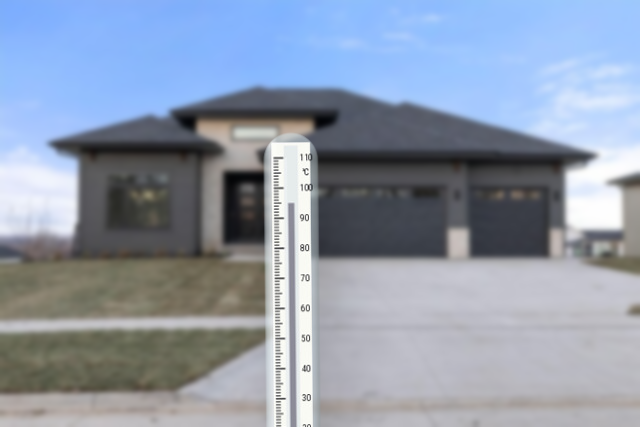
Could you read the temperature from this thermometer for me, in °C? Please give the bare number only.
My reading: 95
